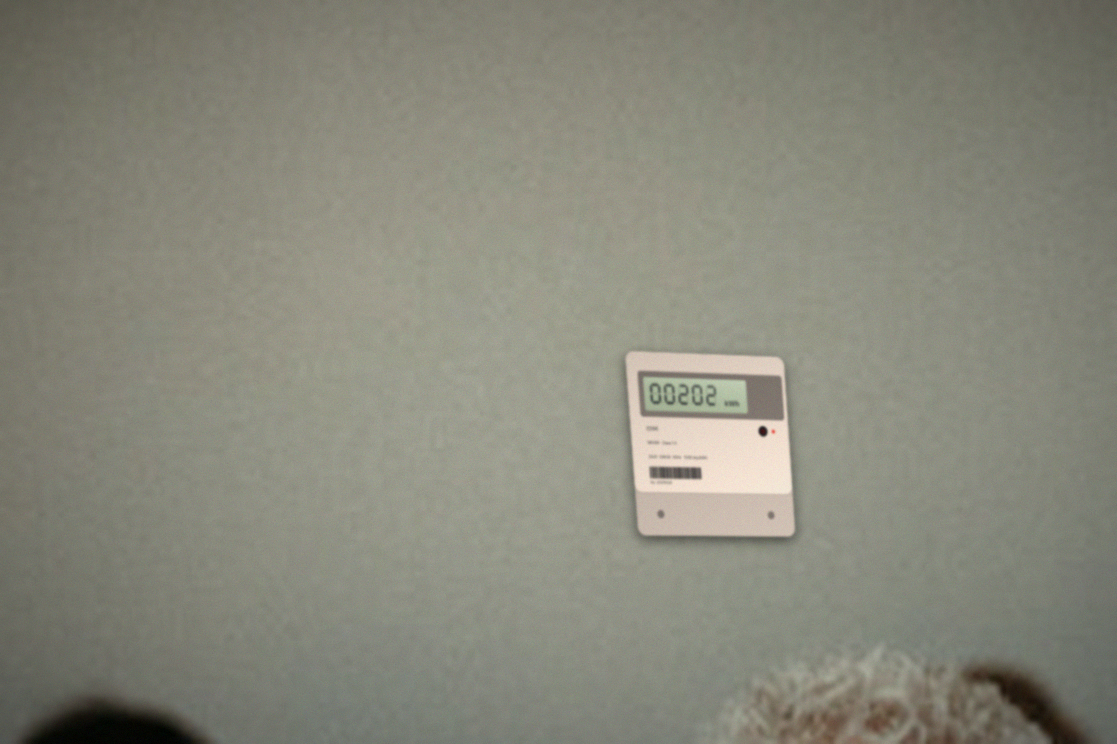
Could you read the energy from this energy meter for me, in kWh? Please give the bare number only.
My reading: 202
